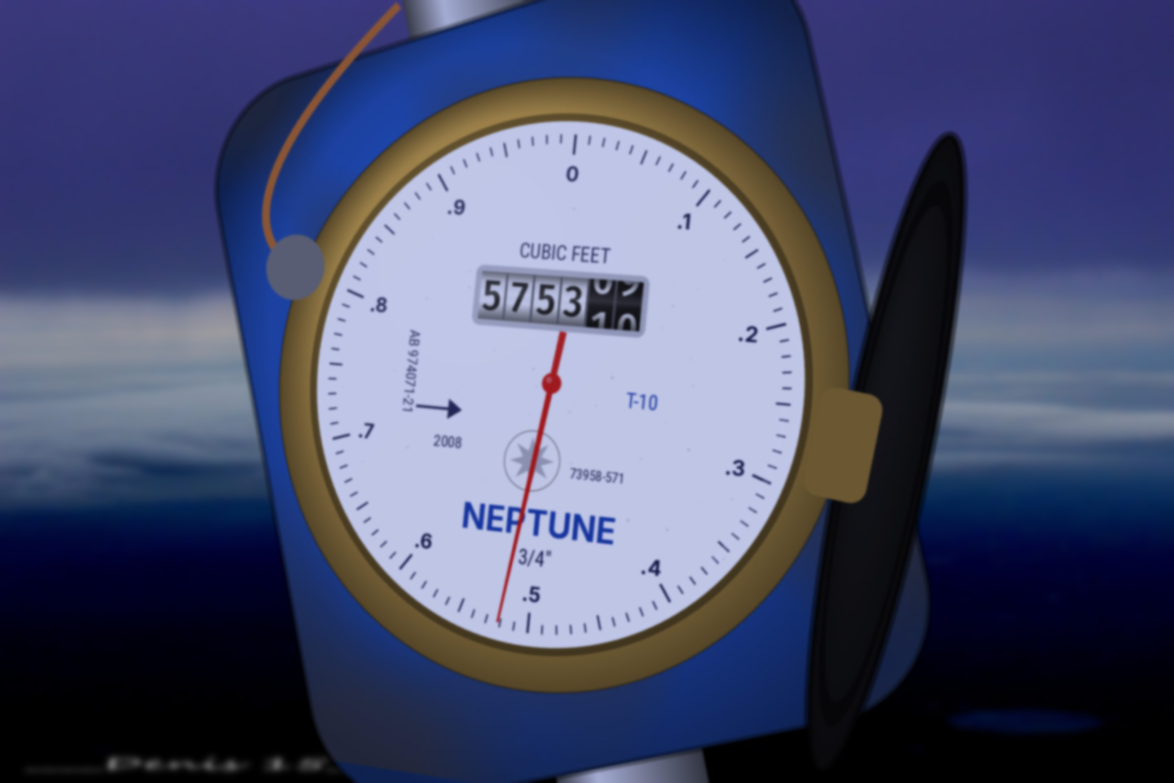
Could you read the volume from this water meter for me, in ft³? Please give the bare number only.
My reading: 575309.52
